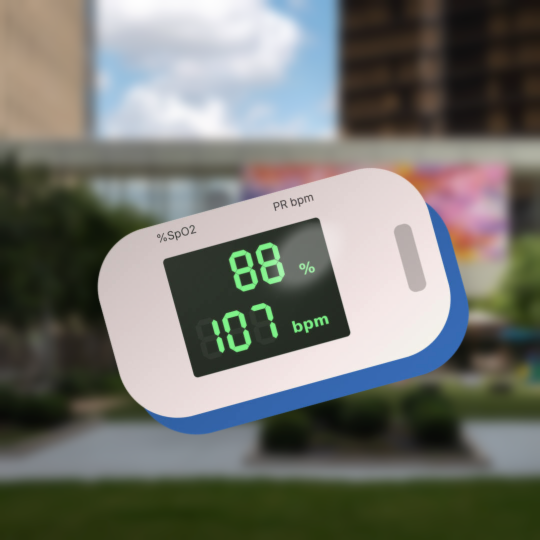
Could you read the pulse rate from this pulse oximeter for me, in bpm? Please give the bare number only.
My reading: 107
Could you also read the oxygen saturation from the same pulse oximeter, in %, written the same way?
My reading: 88
